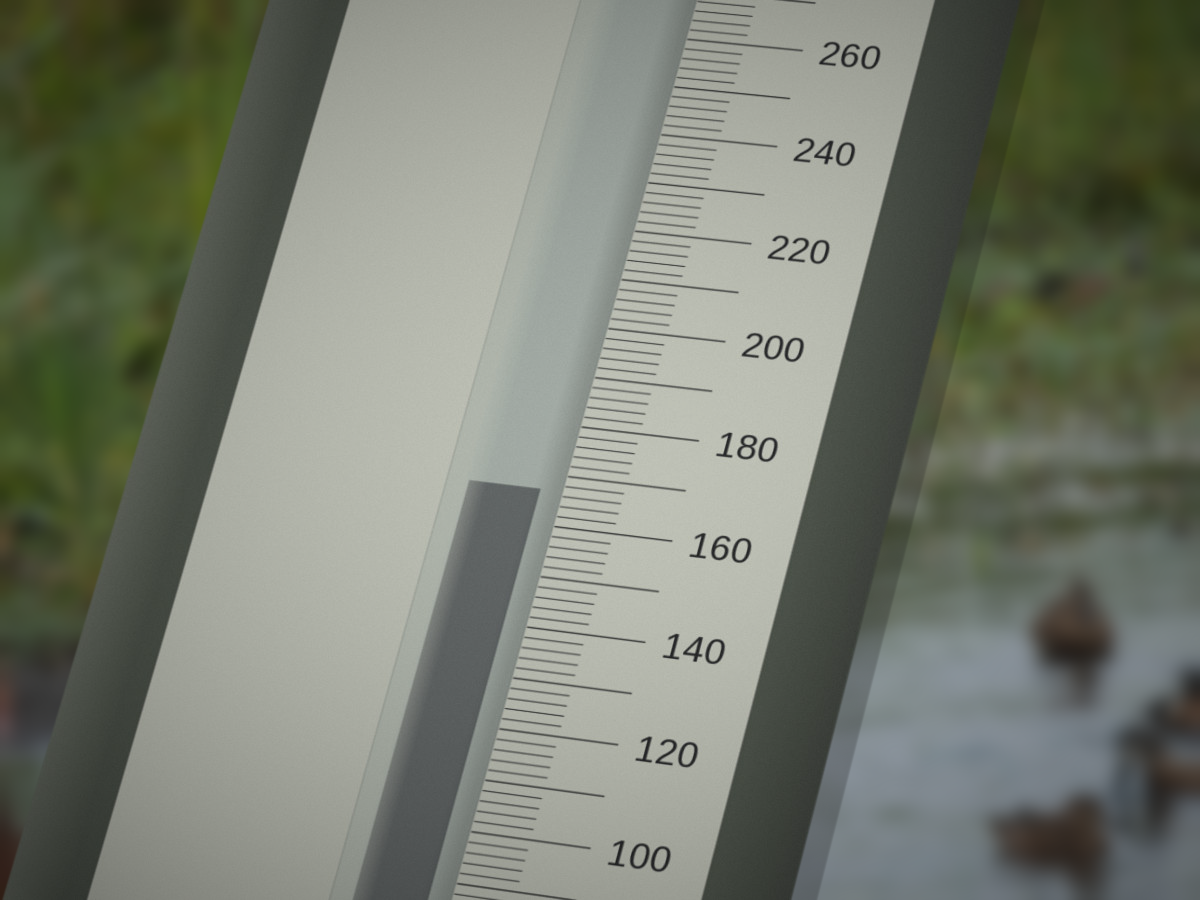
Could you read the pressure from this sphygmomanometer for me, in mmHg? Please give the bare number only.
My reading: 167
